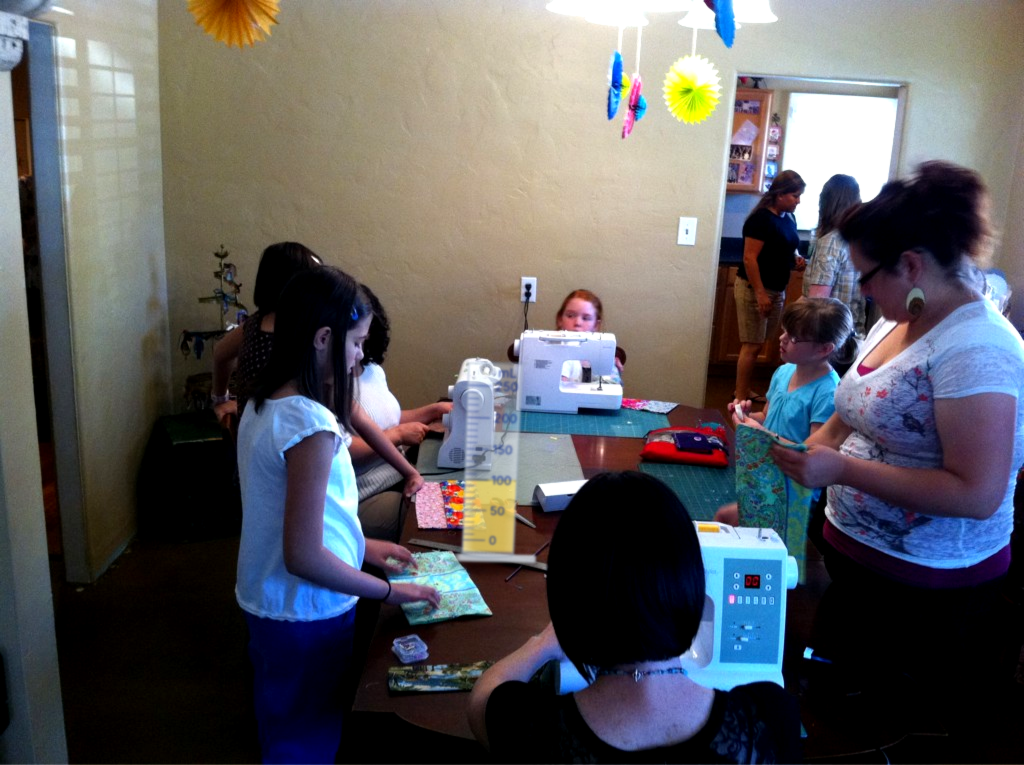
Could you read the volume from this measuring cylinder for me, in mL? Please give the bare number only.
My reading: 100
